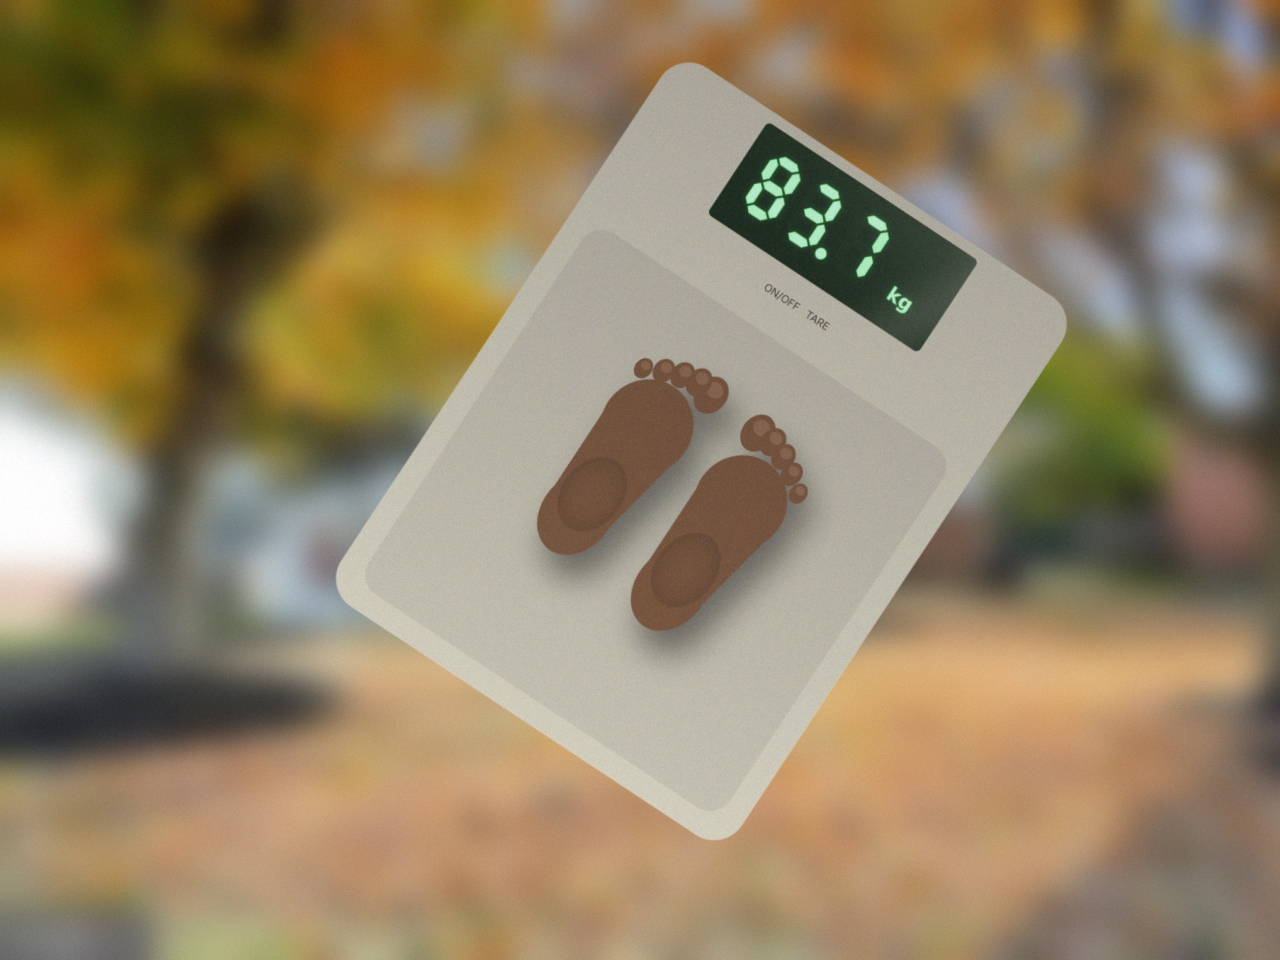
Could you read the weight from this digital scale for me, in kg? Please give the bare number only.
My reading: 83.7
